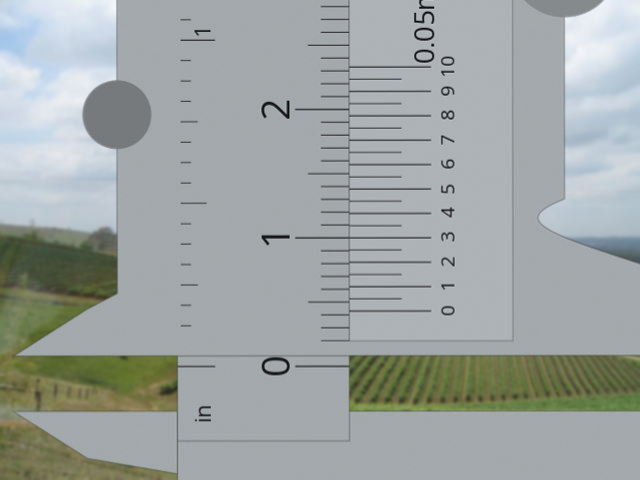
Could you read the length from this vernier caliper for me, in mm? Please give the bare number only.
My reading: 4.3
